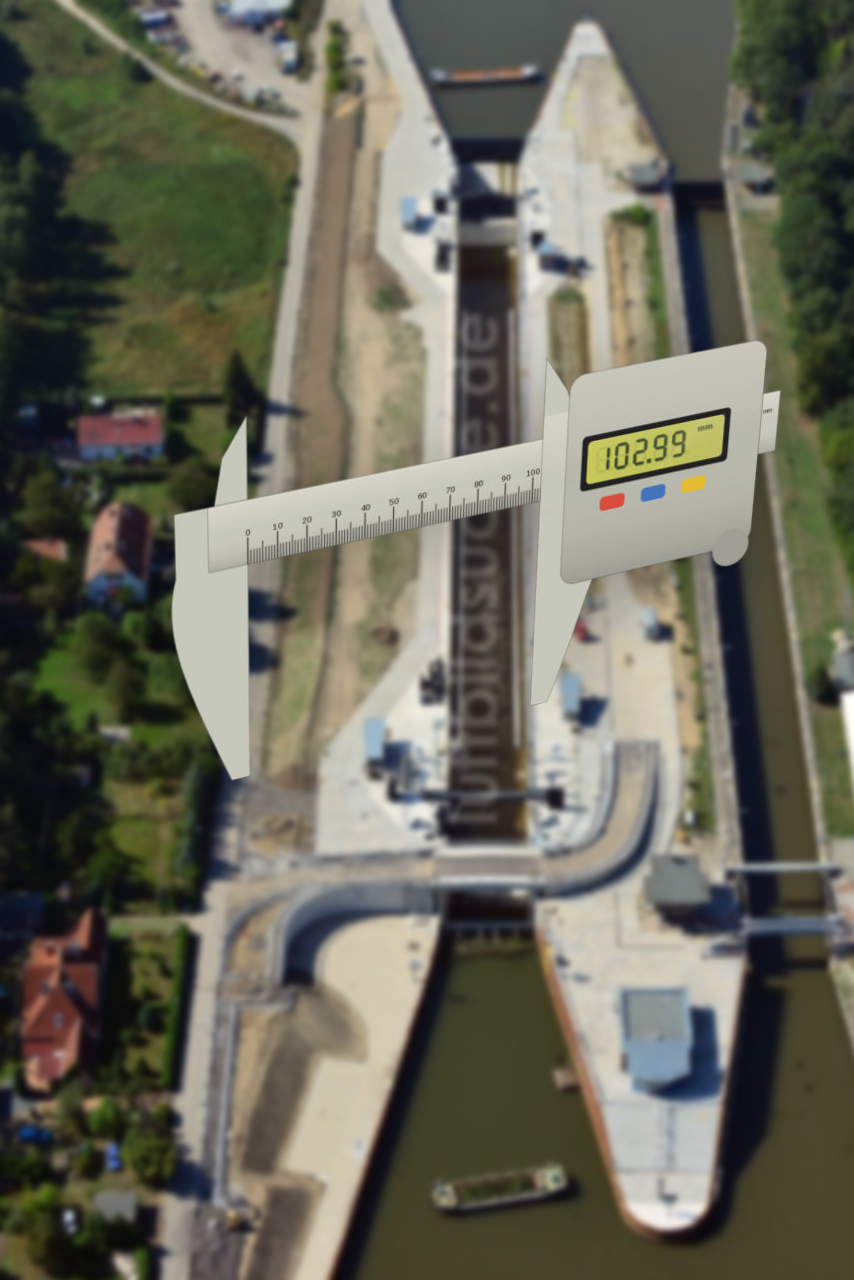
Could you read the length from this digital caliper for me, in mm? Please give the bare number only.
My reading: 102.99
